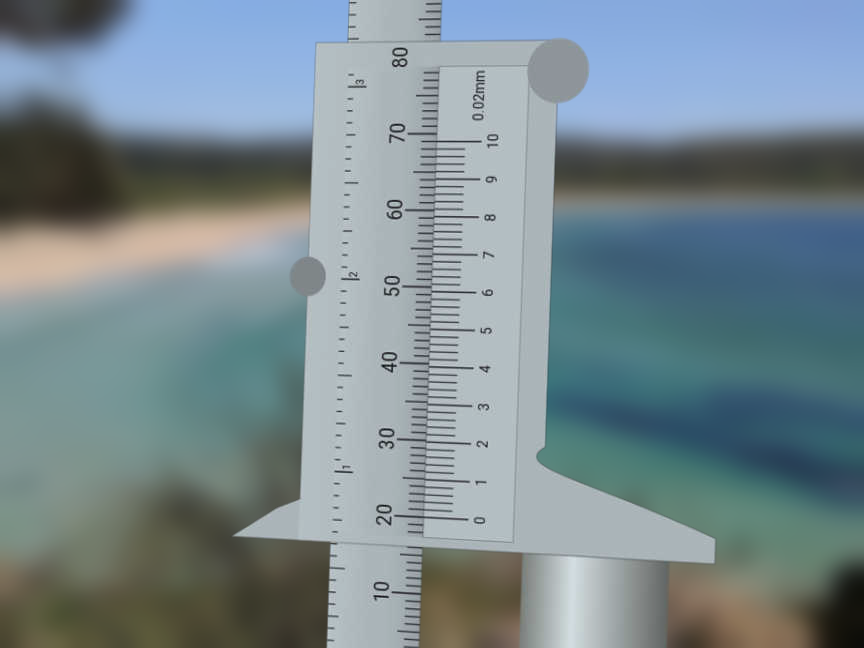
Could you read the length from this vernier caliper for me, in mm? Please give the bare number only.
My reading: 20.0
